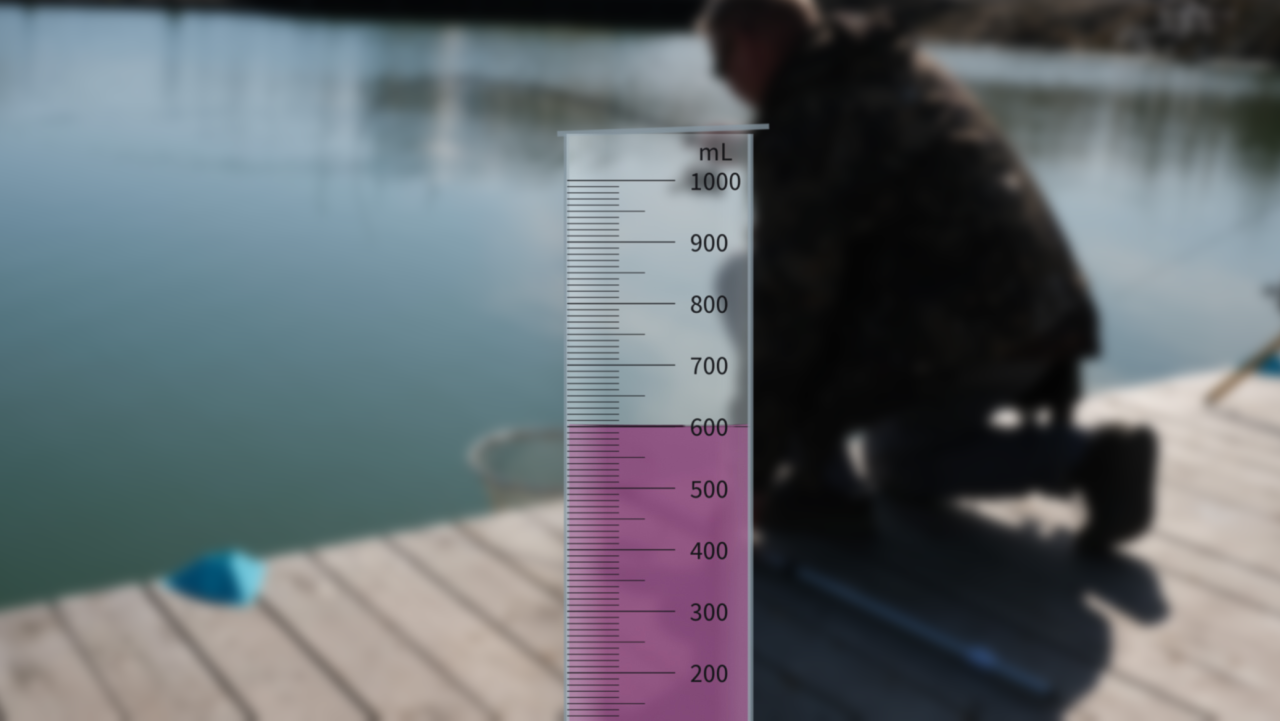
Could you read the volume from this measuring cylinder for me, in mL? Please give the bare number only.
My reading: 600
